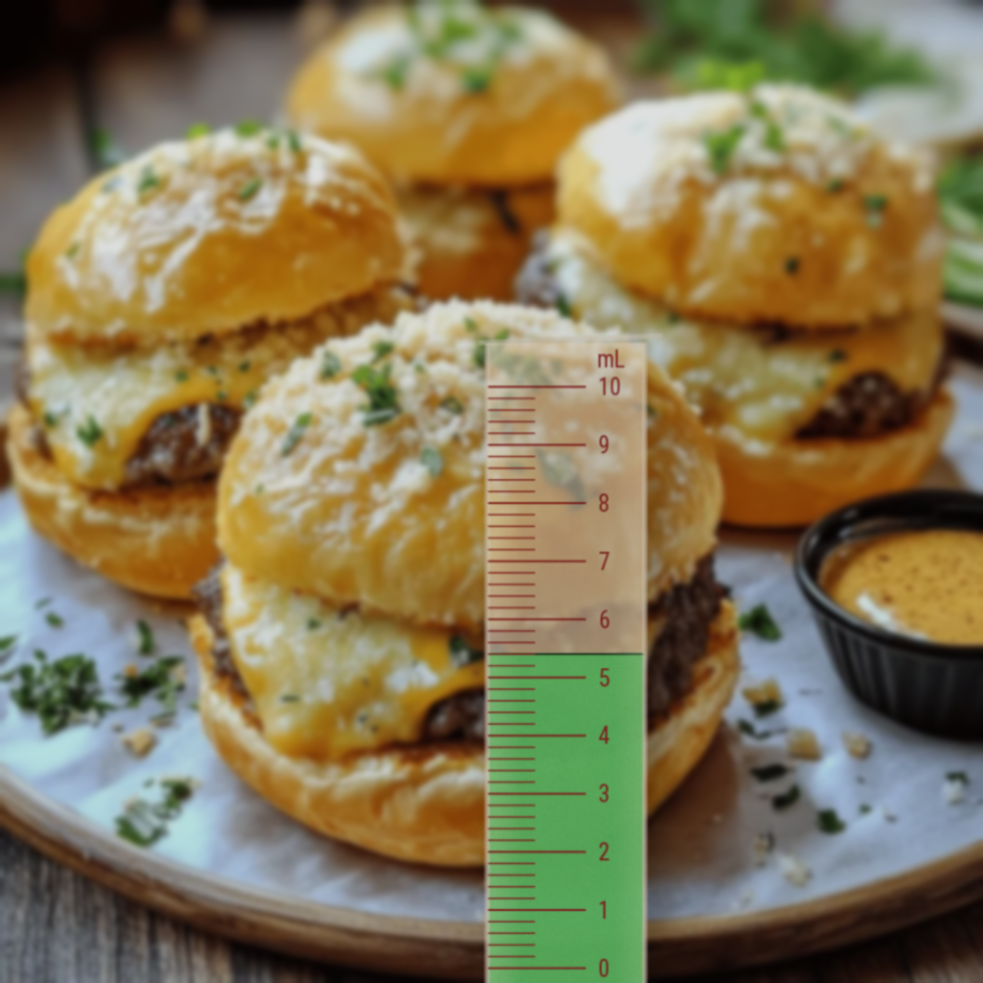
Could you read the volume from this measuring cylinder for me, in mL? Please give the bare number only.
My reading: 5.4
